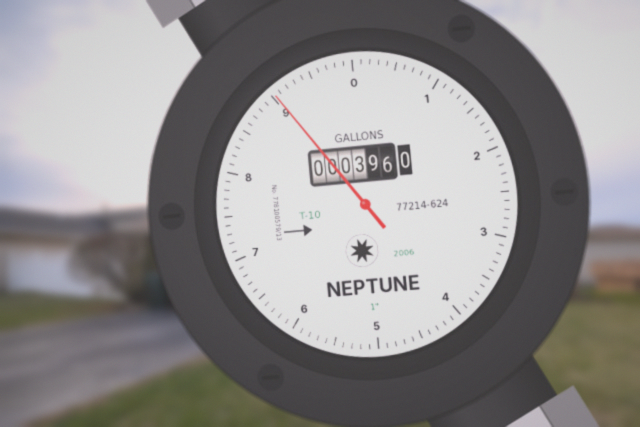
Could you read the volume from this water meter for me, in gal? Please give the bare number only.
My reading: 3959.0
